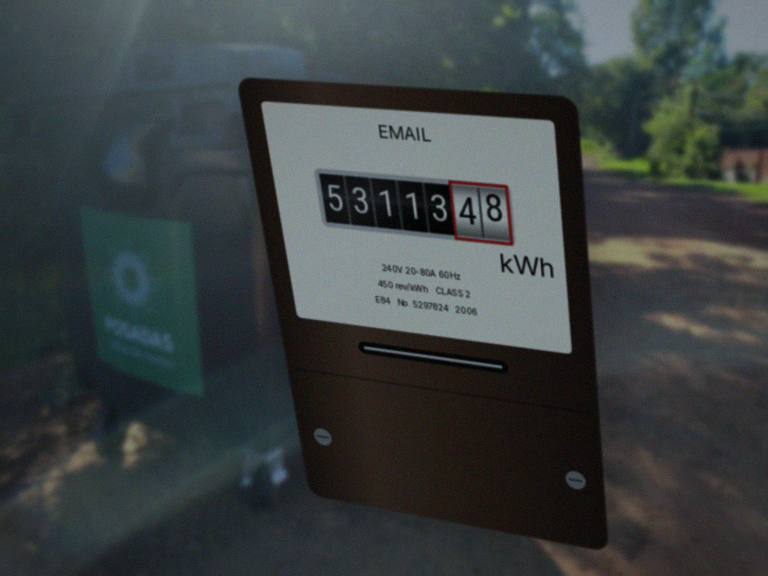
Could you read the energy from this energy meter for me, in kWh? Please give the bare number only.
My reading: 53113.48
